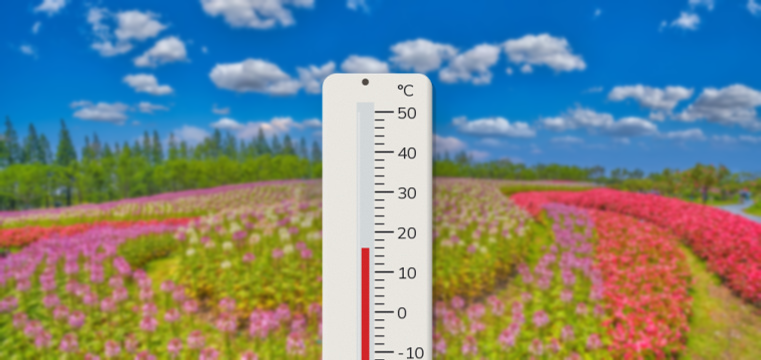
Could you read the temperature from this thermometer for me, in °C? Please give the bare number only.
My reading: 16
